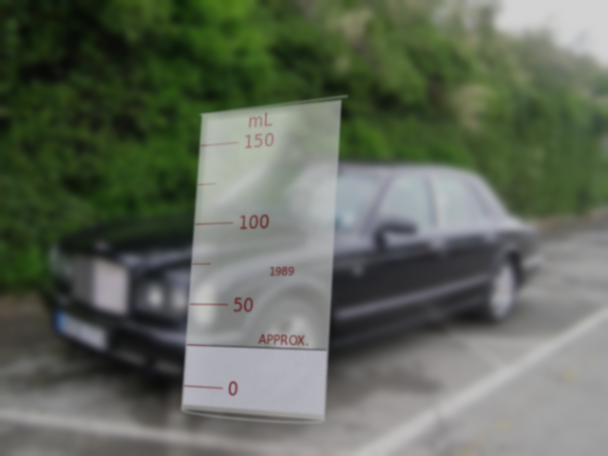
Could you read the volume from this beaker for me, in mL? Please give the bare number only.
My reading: 25
